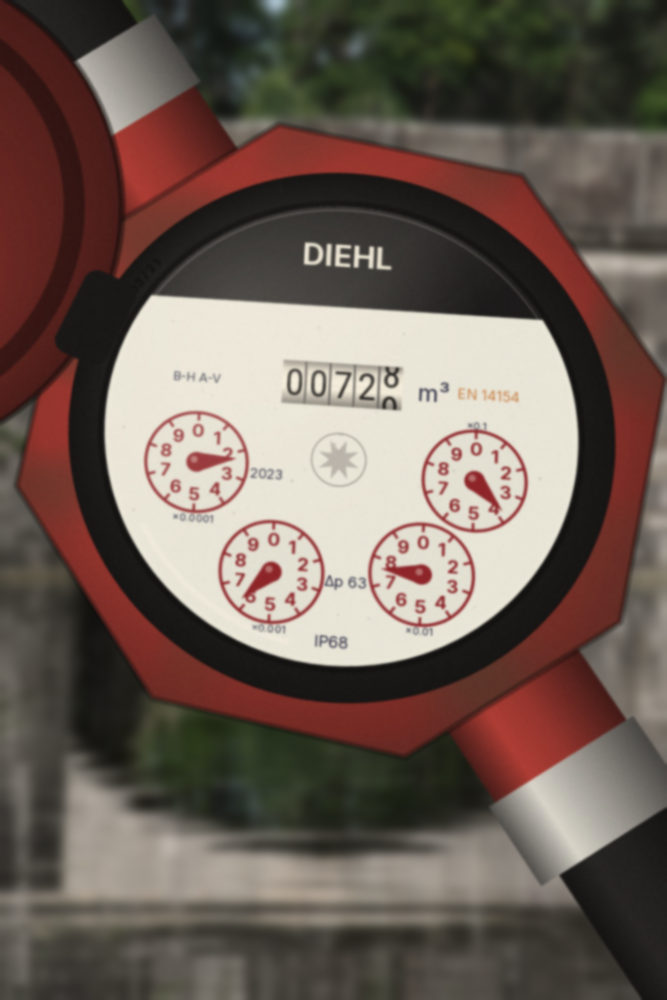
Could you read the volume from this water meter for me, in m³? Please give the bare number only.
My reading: 728.3762
